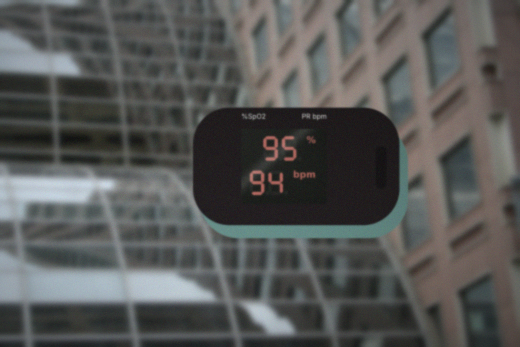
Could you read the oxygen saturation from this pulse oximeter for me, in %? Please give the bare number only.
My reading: 95
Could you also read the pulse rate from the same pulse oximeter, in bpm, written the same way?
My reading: 94
